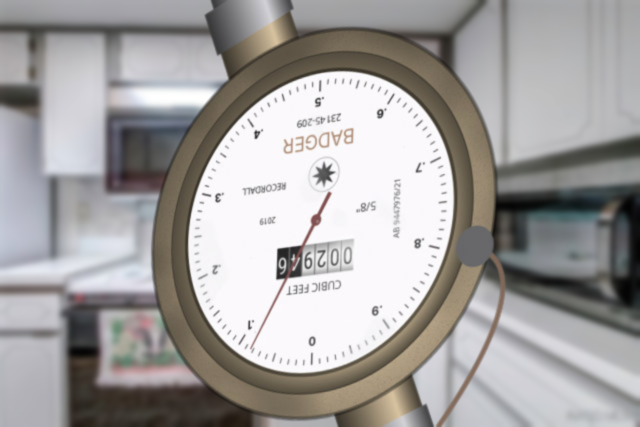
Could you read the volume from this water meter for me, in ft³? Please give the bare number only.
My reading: 2946.08
